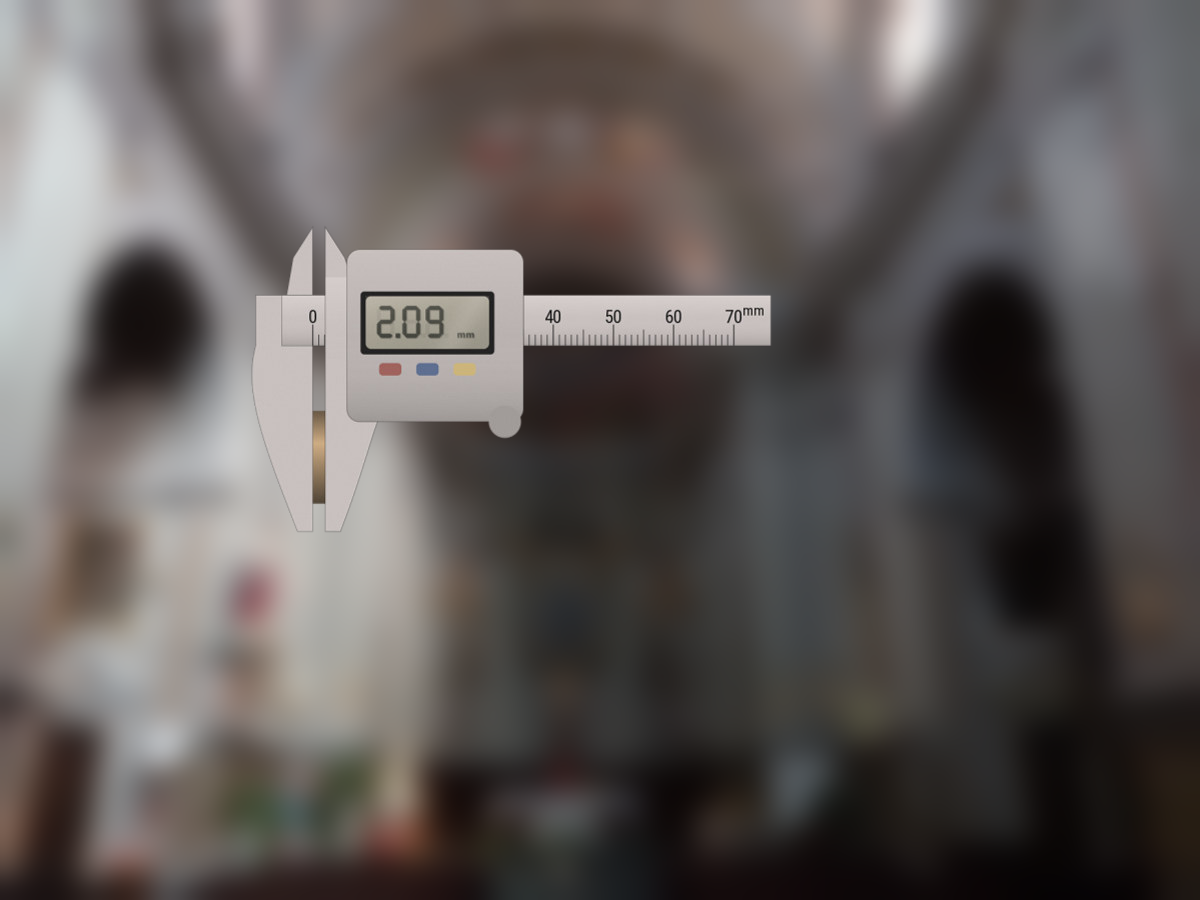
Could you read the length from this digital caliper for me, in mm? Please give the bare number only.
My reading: 2.09
